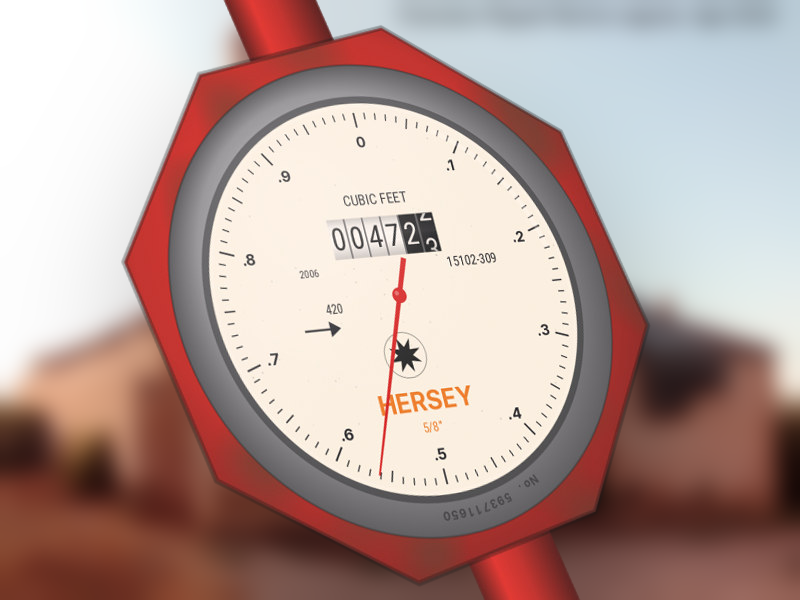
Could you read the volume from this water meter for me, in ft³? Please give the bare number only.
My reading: 4722.56
